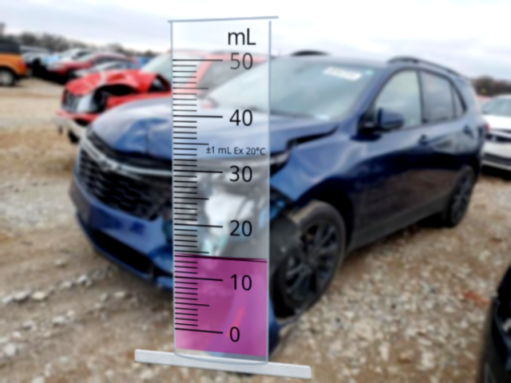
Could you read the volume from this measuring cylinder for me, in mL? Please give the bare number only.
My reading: 14
